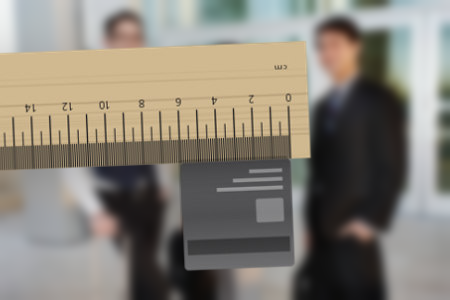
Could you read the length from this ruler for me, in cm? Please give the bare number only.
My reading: 6
